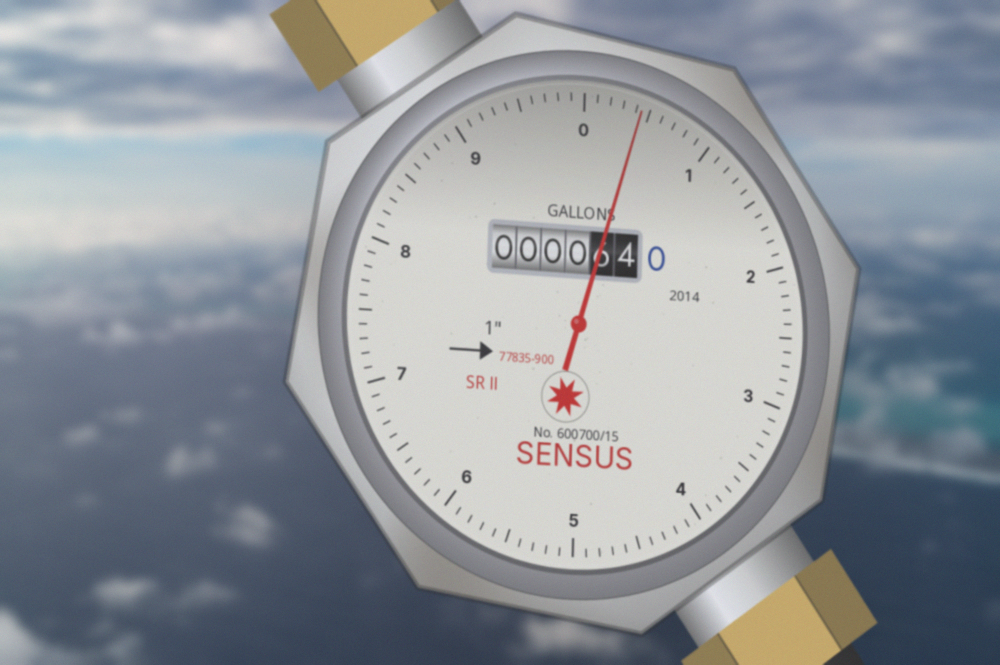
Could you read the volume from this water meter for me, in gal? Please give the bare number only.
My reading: 640.4
